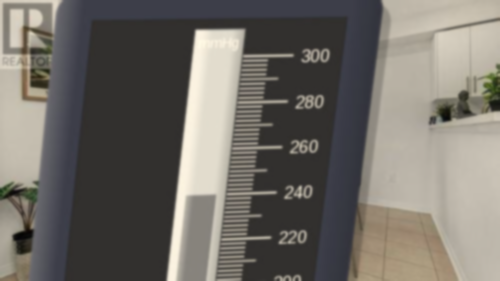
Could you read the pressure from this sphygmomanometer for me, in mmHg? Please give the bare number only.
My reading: 240
